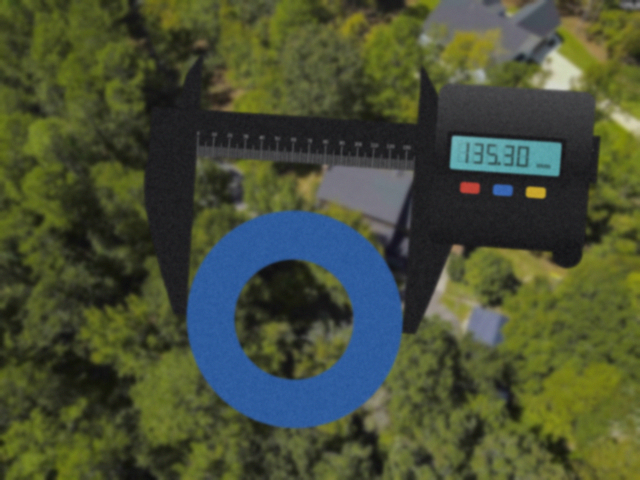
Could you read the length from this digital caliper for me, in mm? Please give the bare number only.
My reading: 135.30
